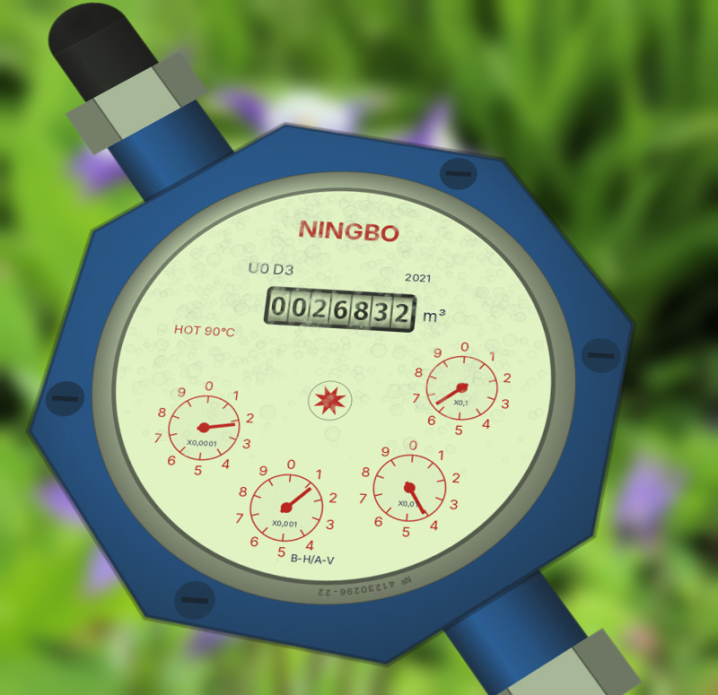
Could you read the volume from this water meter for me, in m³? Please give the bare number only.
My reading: 26832.6412
